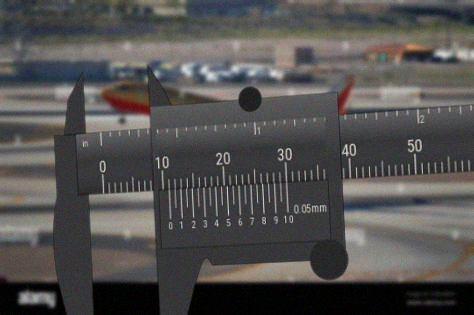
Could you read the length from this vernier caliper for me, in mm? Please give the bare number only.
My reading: 11.0
